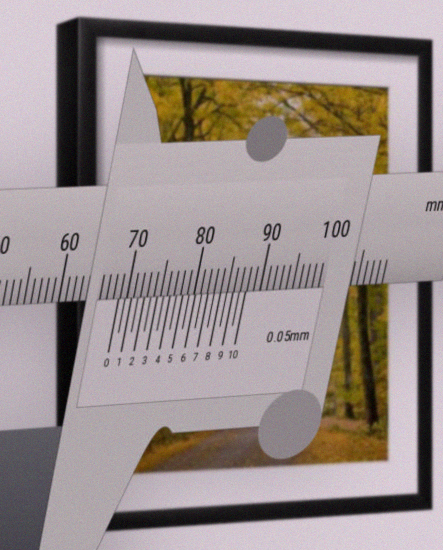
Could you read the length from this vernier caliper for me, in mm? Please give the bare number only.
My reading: 68.8
